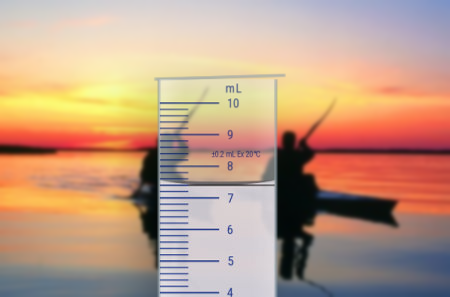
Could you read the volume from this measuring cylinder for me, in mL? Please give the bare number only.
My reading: 7.4
